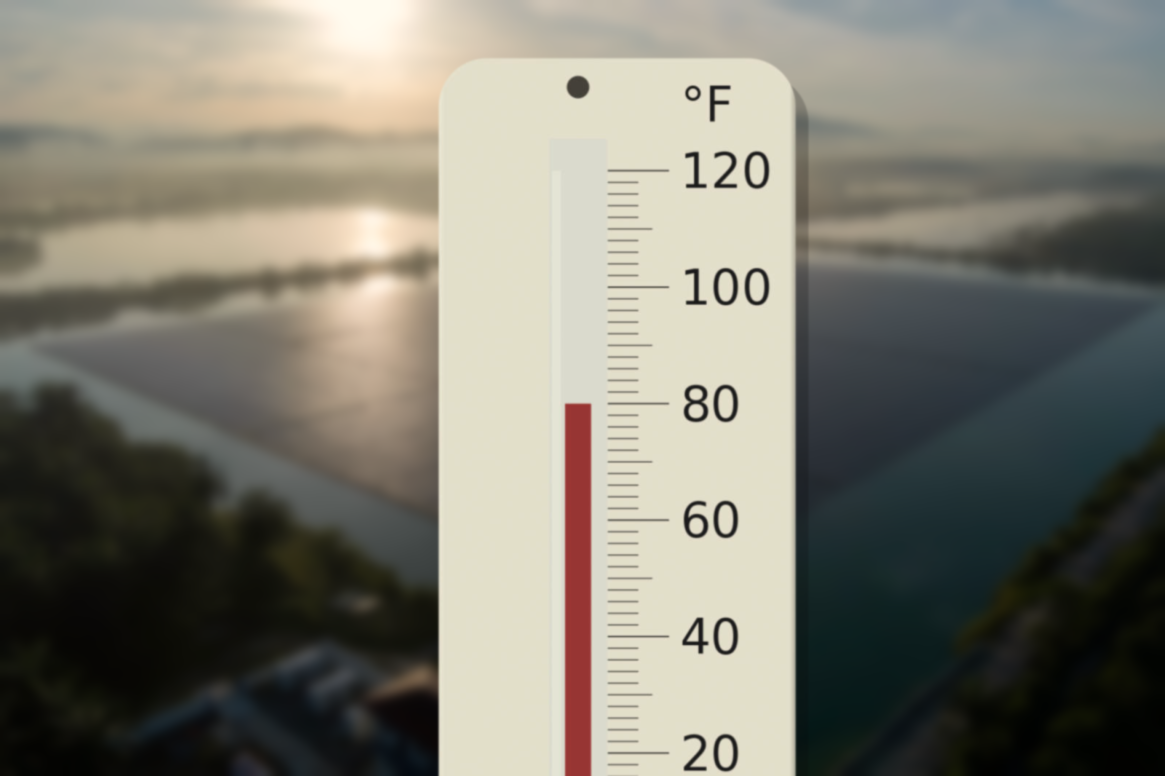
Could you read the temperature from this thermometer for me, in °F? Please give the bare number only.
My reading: 80
